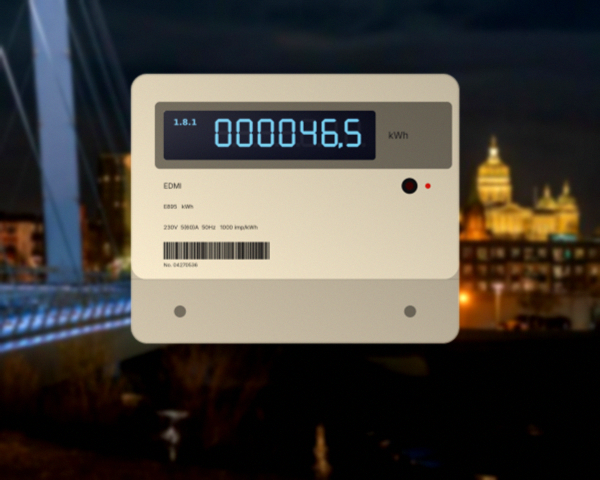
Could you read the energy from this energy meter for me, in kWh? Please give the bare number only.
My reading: 46.5
